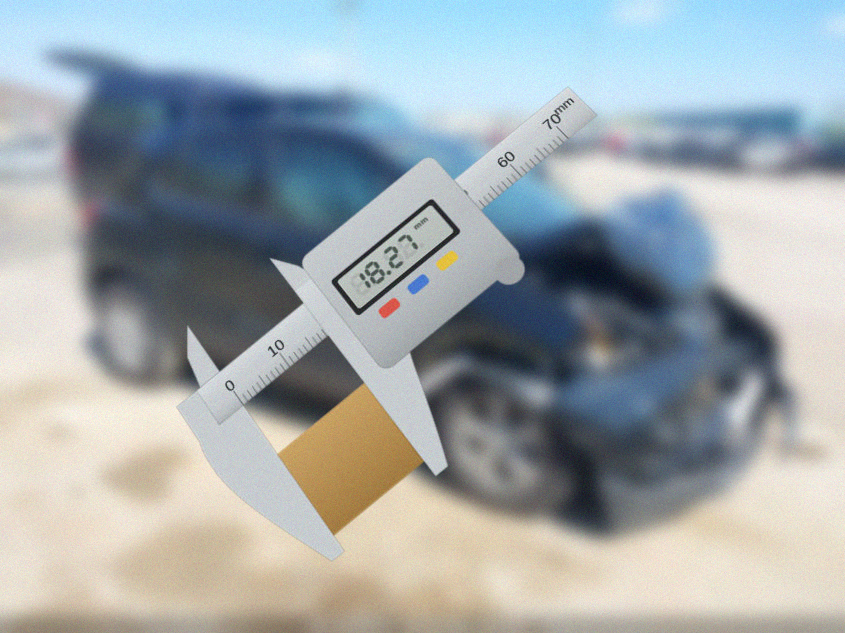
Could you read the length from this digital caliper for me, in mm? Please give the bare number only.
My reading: 18.27
